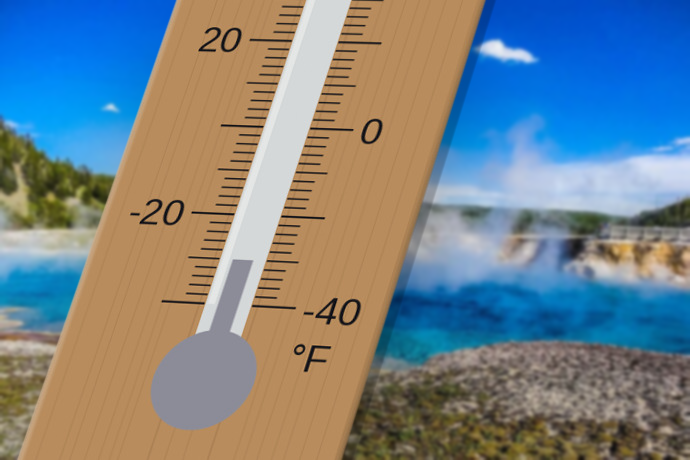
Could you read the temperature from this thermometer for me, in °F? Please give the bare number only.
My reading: -30
